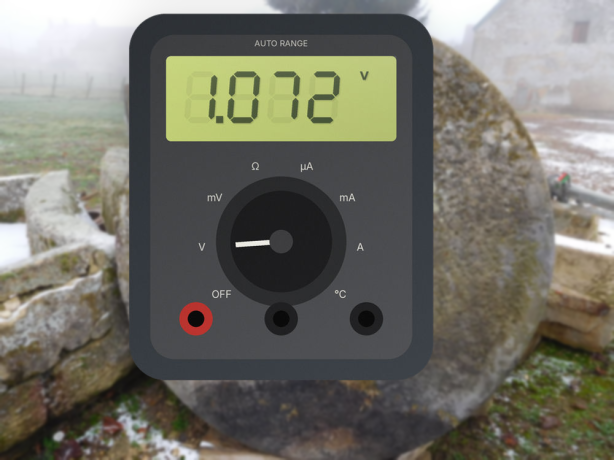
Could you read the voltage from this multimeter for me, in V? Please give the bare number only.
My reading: 1.072
